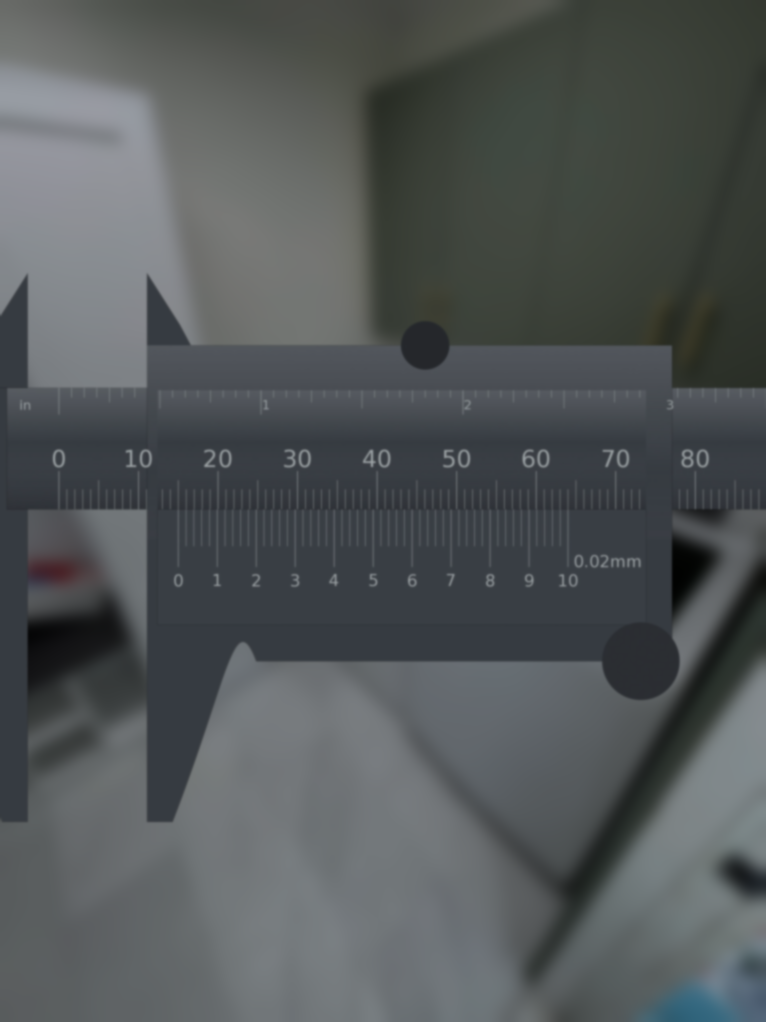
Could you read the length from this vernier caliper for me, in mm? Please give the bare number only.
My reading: 15.0
